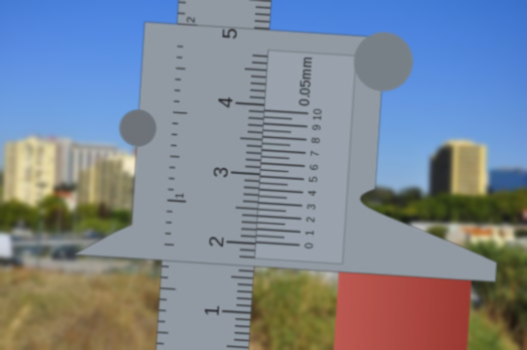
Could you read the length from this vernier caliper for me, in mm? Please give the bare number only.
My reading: 20.2
